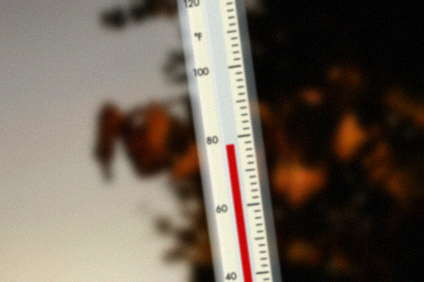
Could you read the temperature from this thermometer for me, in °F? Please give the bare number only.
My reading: 78
